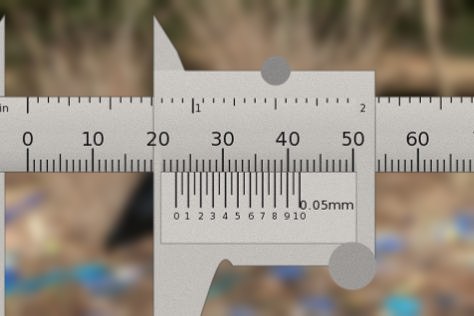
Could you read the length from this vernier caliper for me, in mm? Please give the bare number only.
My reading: 22.8
